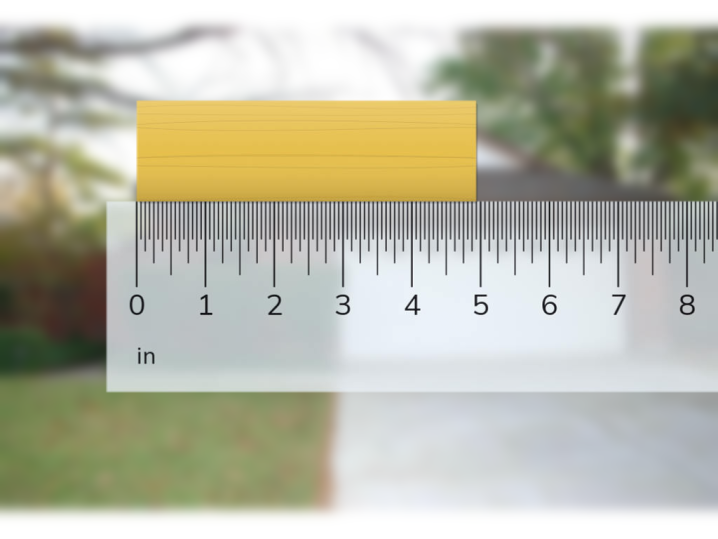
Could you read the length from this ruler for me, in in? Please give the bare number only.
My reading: 4.9375
